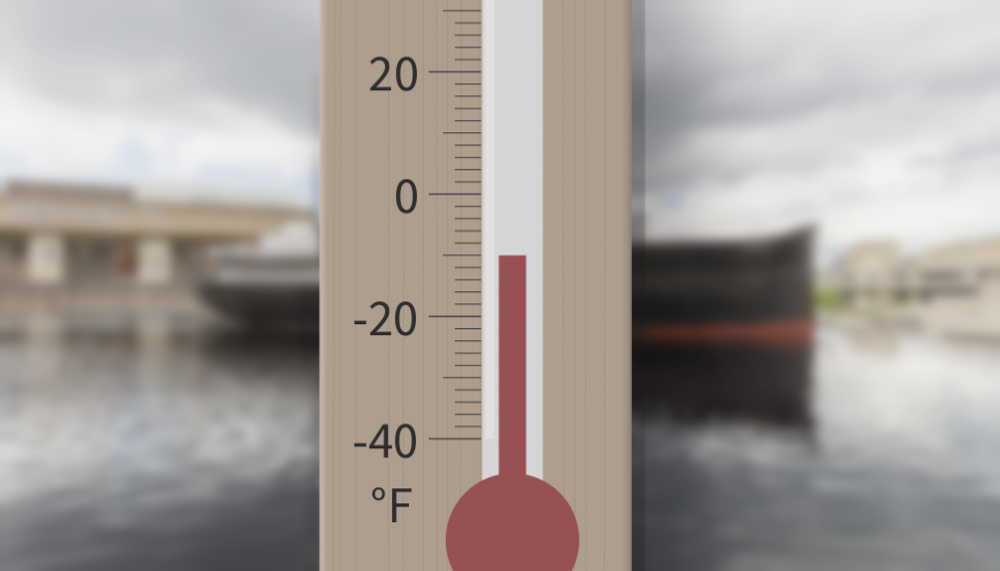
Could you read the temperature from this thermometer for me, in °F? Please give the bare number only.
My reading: -10
